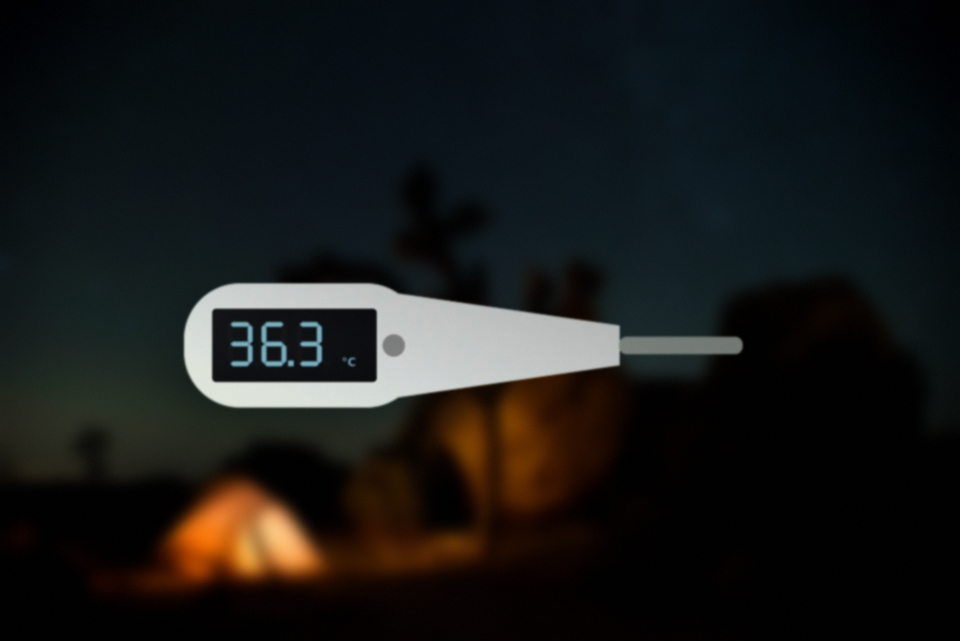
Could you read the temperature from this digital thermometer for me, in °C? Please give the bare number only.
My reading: 36.3
